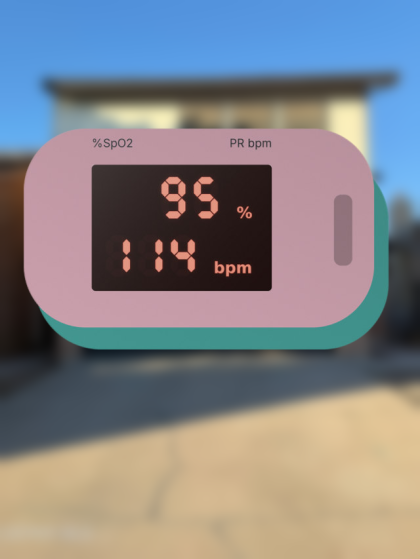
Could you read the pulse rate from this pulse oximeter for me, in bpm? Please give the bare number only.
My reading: 114
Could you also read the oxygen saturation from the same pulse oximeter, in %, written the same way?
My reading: 95
